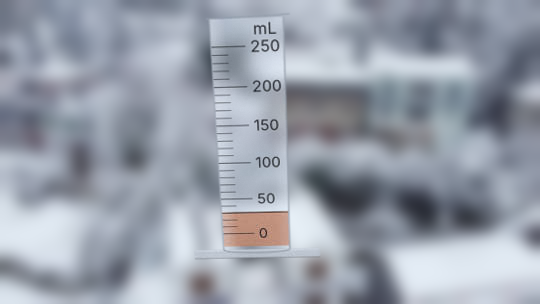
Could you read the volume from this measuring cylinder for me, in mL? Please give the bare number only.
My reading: 30
